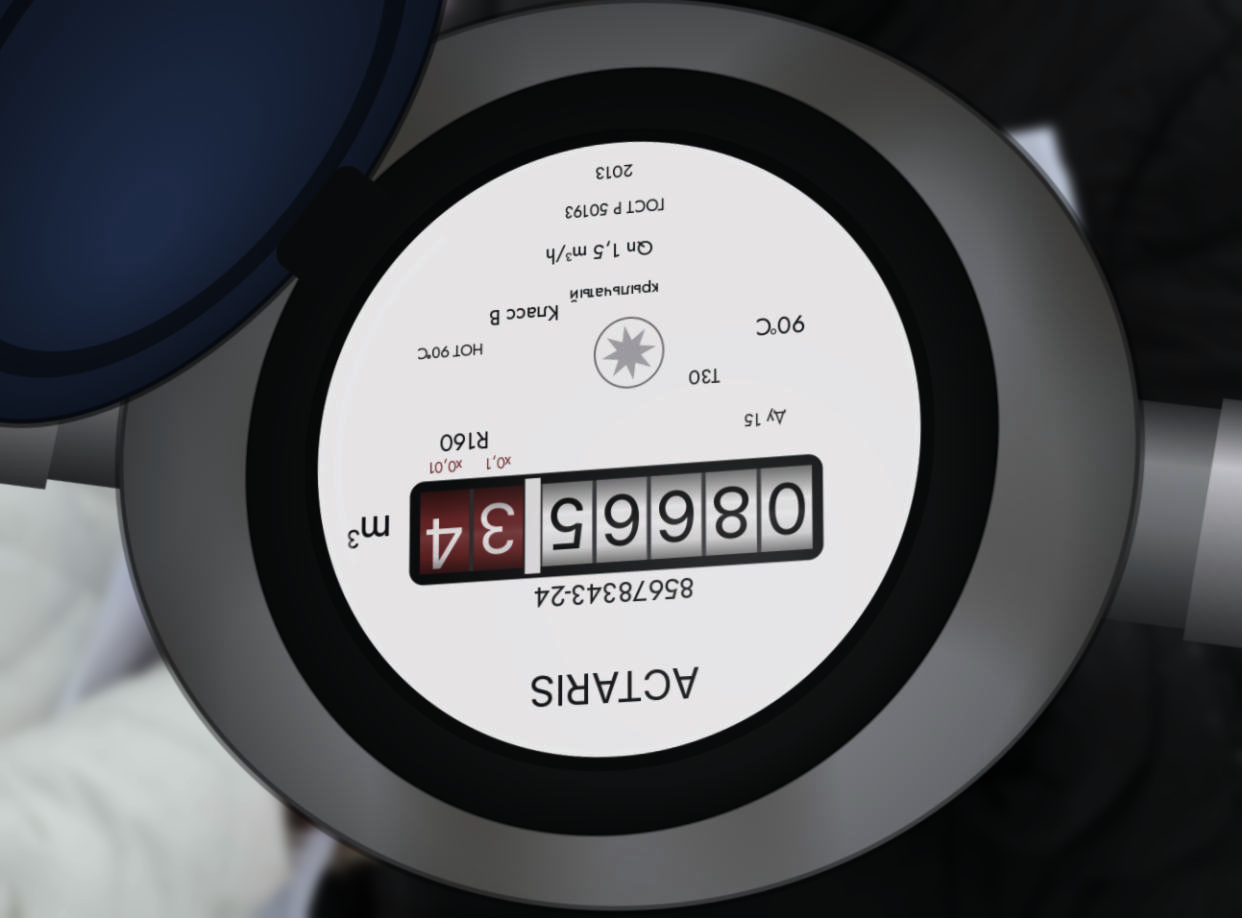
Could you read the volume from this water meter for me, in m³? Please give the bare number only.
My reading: 8665.34
